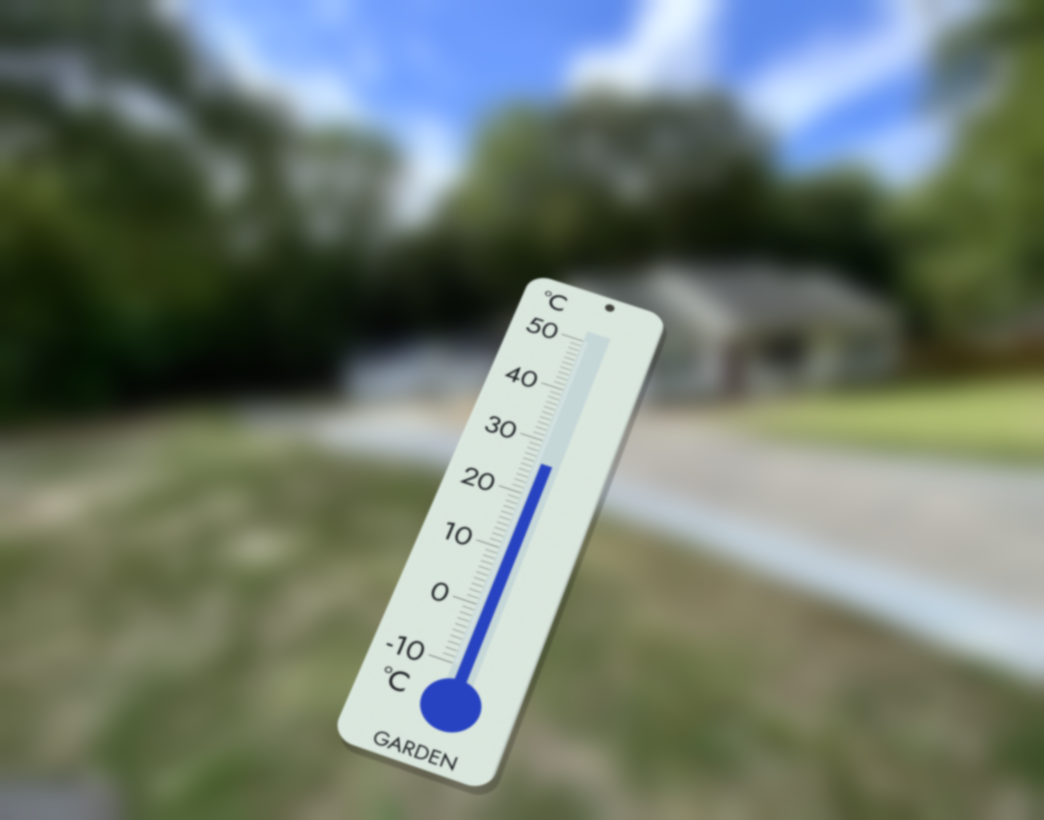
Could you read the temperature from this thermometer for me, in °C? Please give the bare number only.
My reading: 26
